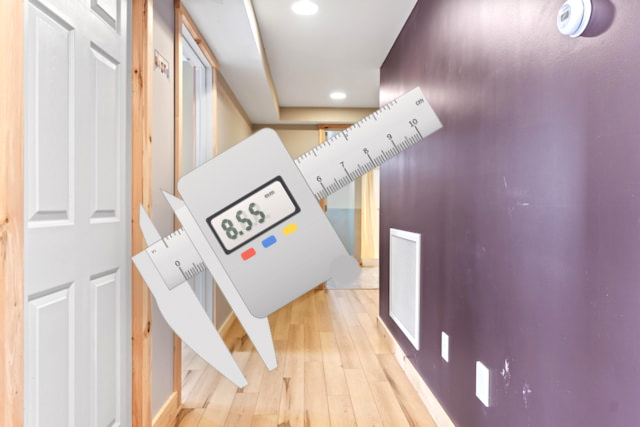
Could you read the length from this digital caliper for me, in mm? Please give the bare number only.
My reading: 8.55
